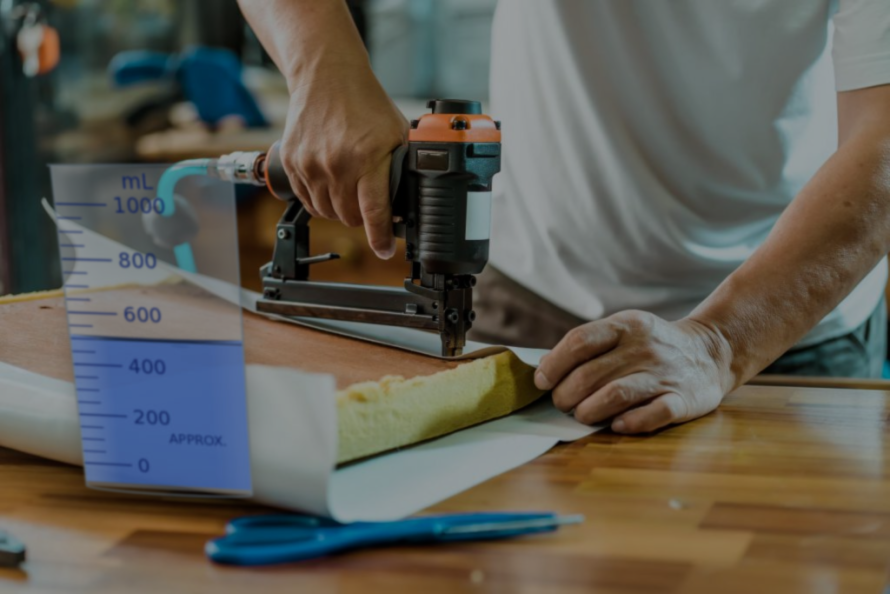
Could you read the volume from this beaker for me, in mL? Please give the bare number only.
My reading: 500
